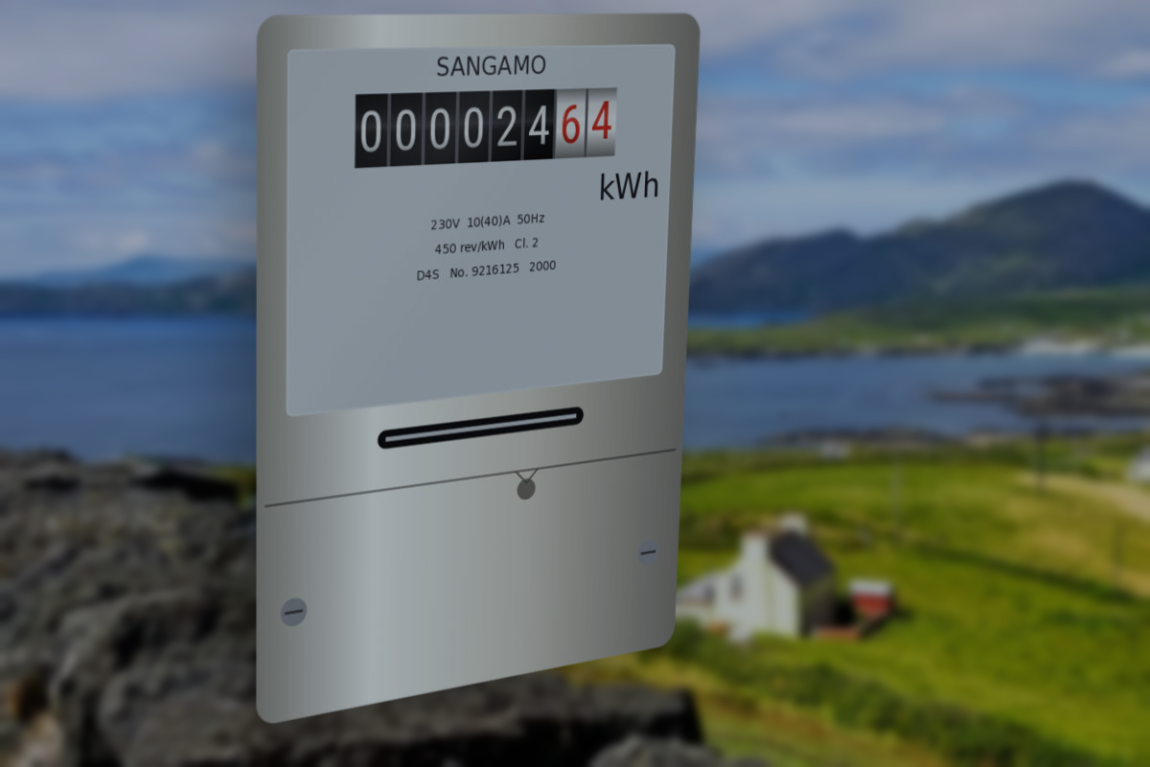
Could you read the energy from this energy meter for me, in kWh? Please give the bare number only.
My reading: 24.64
